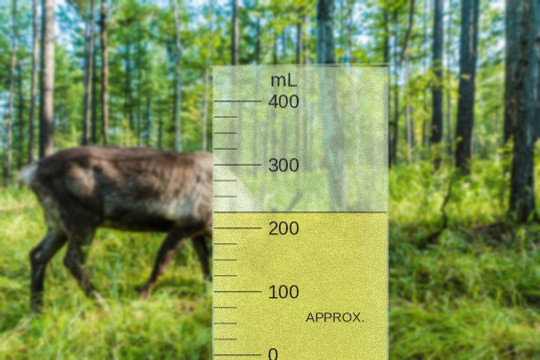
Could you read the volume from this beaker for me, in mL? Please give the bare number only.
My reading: 225
